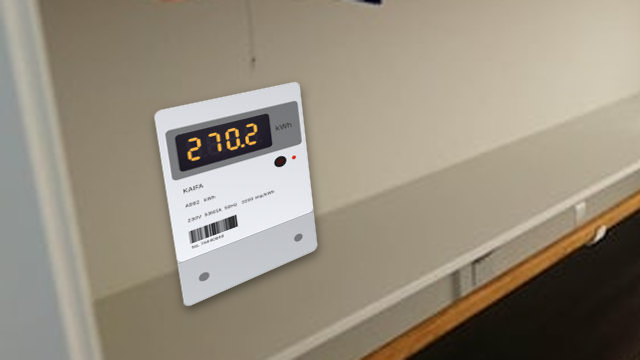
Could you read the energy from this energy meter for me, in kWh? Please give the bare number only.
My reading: 270.2
